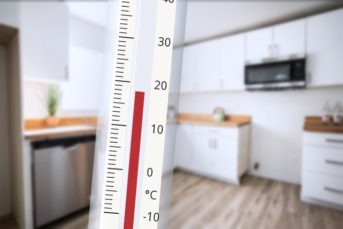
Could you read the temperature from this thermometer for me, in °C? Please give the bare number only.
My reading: 18
